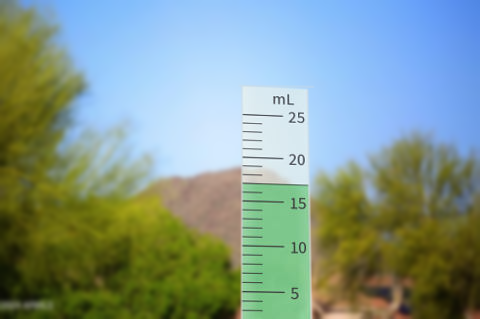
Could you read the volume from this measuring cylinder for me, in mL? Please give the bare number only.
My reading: 17
